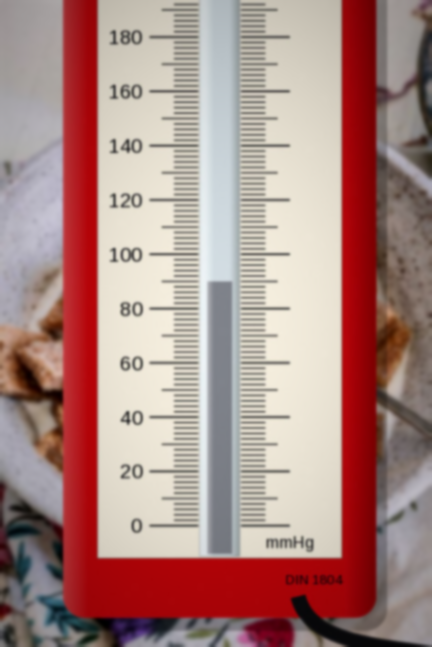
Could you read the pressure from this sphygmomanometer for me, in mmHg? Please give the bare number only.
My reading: 90
